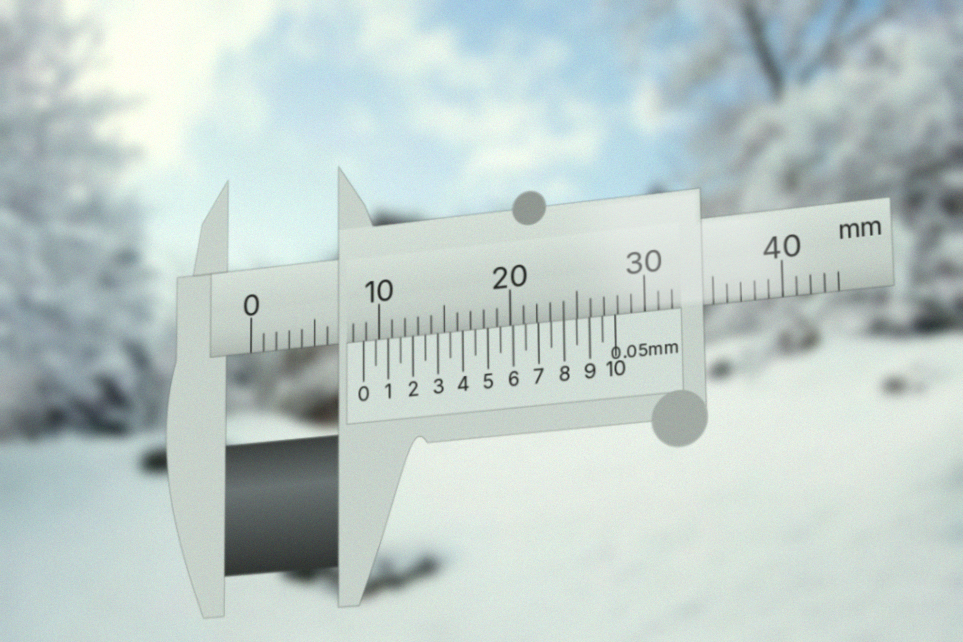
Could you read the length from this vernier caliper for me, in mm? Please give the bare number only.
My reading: 8.8
